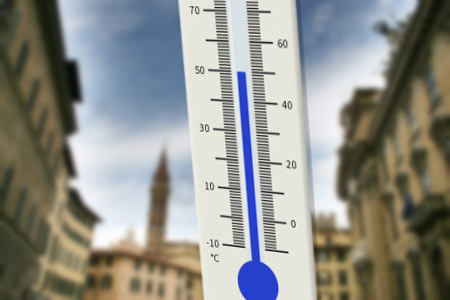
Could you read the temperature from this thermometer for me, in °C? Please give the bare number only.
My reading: 50
